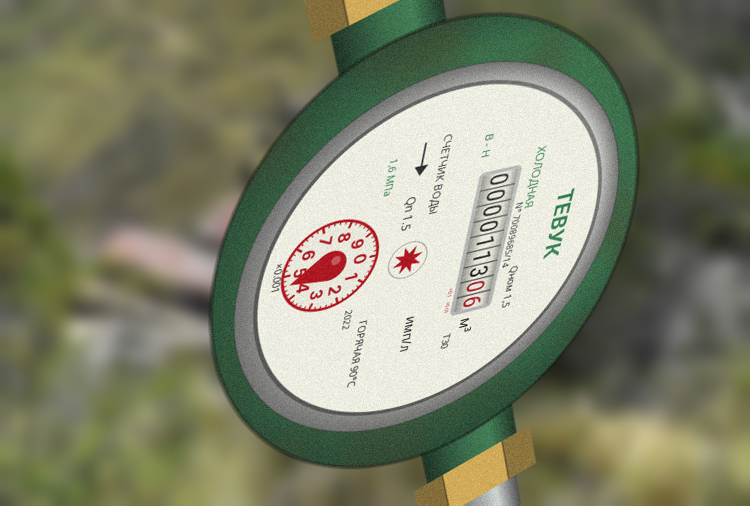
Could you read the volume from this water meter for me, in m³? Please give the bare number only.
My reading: 113.064
